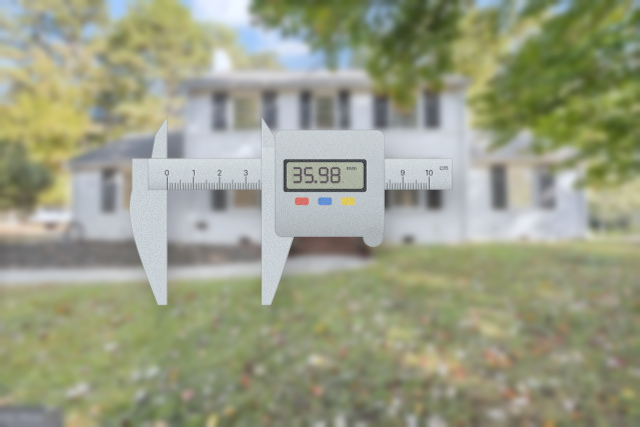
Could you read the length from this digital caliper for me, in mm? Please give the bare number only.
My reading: 35.98
